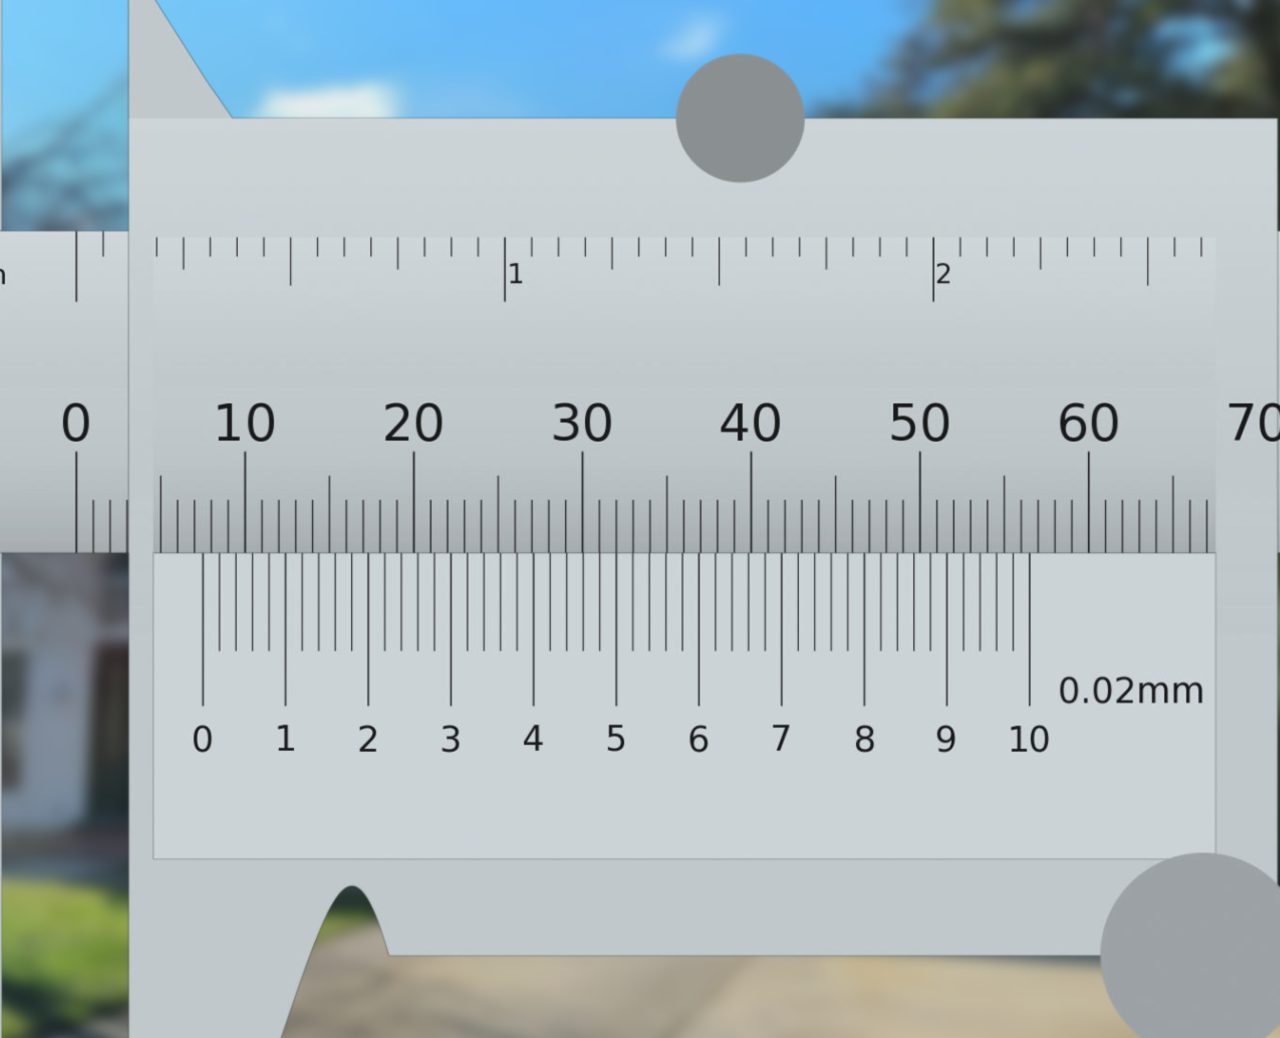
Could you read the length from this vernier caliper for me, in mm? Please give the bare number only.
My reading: 7.5
